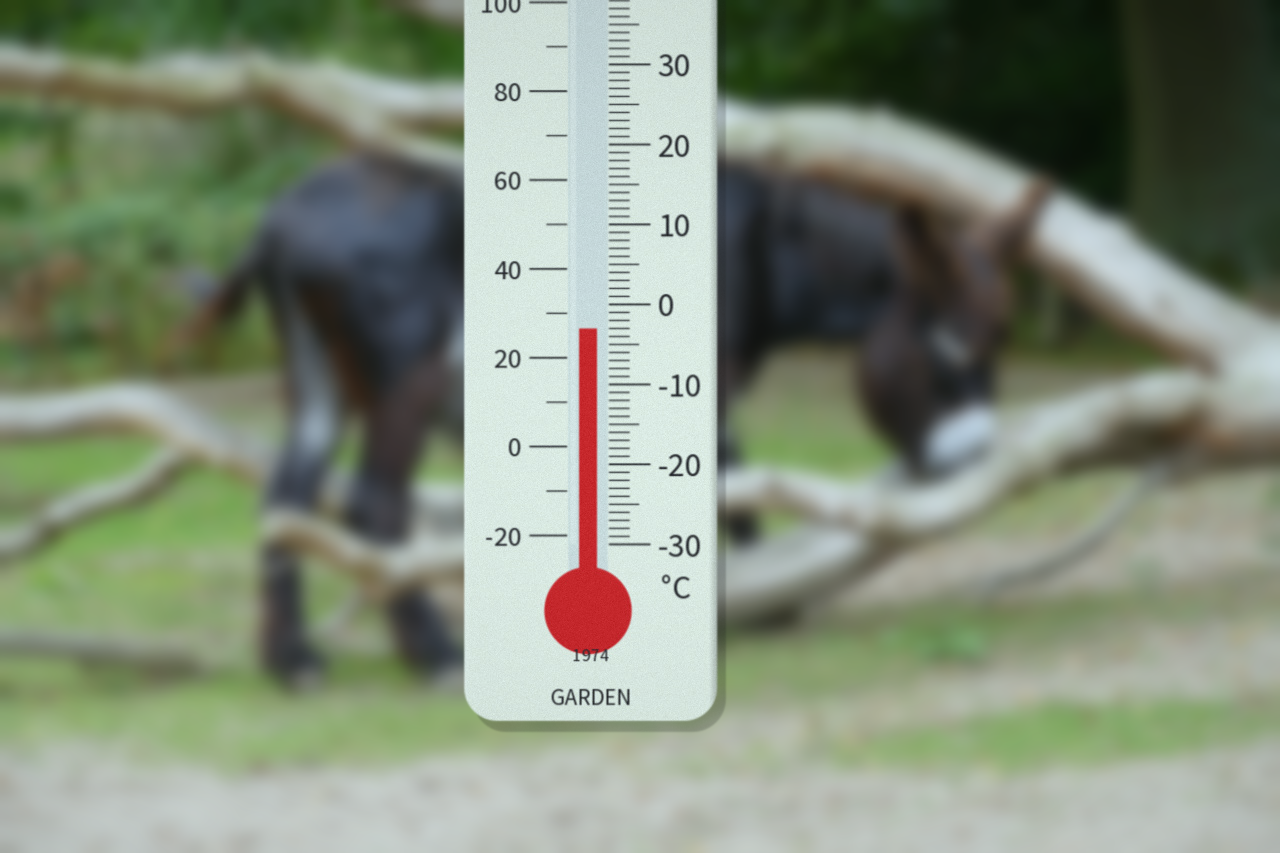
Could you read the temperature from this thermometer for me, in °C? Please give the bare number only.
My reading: -3
